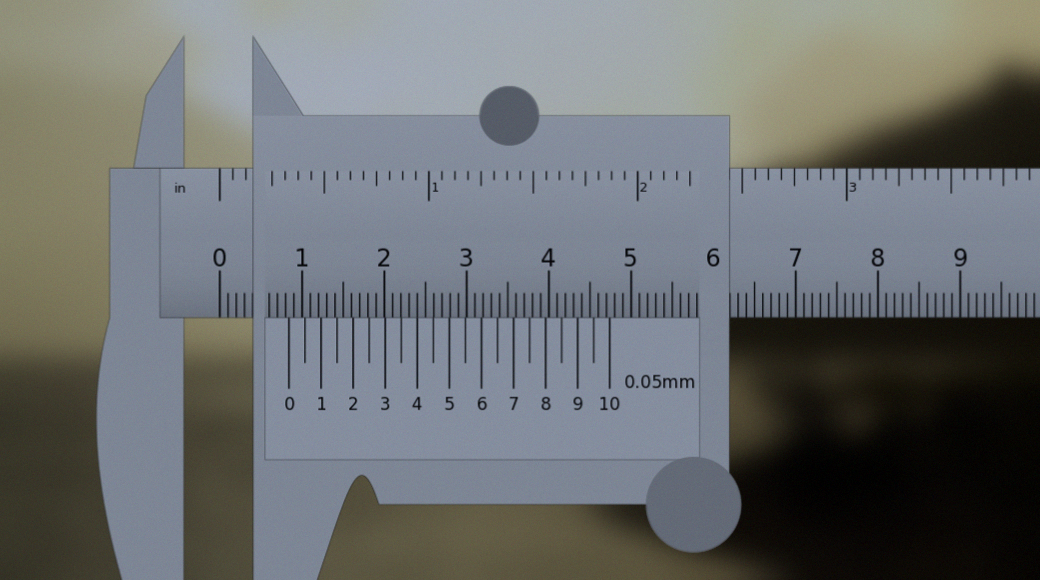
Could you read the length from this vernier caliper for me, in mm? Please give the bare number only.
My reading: 8.4
